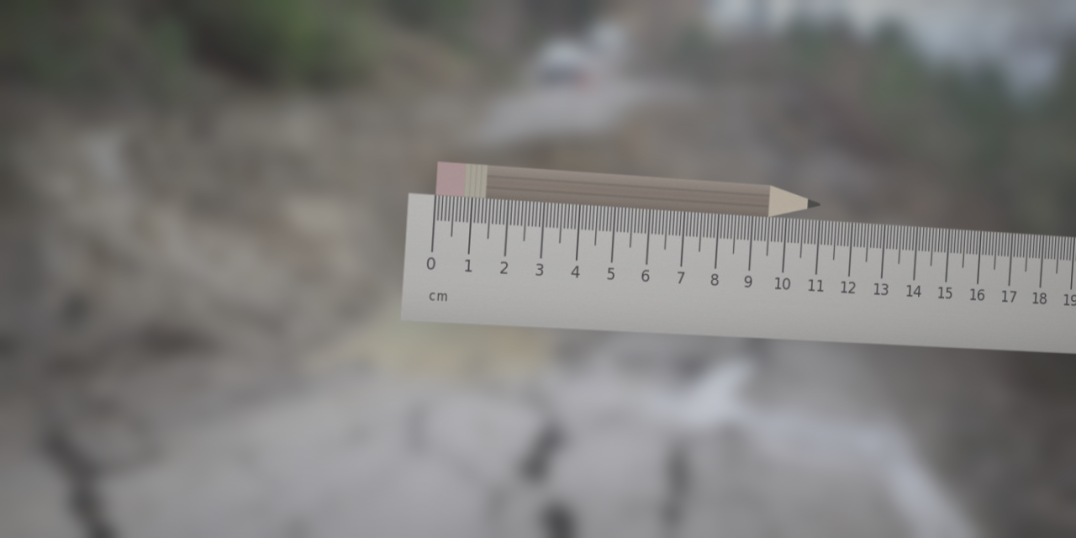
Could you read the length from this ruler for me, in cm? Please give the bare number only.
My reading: 11
